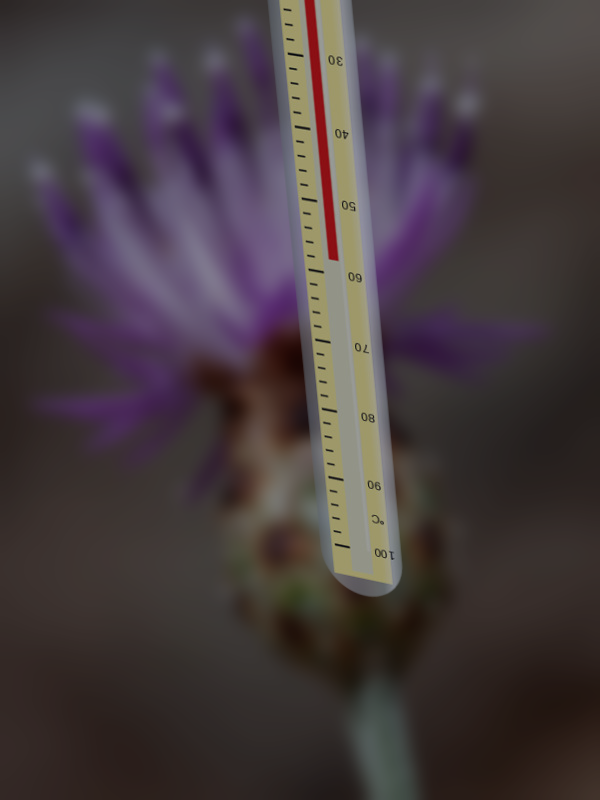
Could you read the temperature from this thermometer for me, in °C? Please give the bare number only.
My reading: 58
